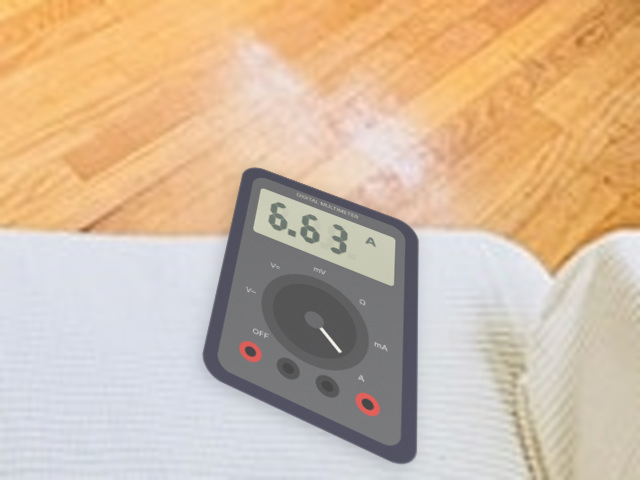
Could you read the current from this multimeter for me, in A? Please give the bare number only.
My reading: 6.63
